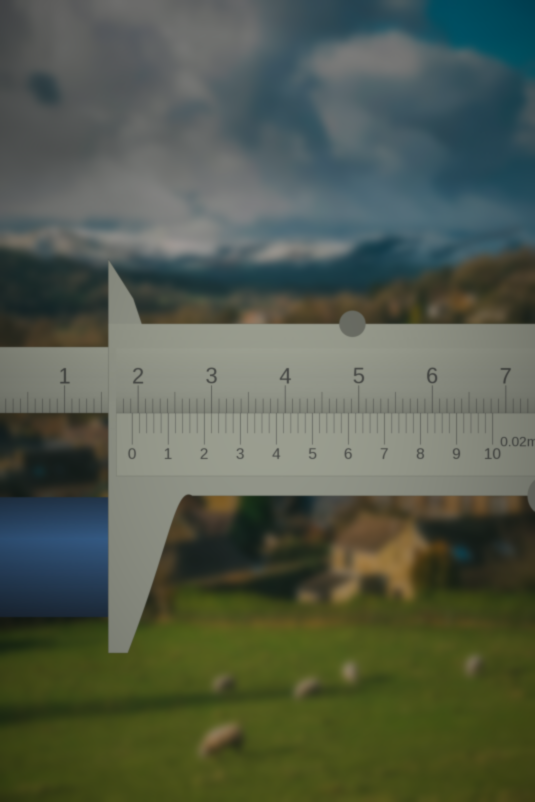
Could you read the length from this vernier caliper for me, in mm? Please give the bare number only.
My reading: 19.2
